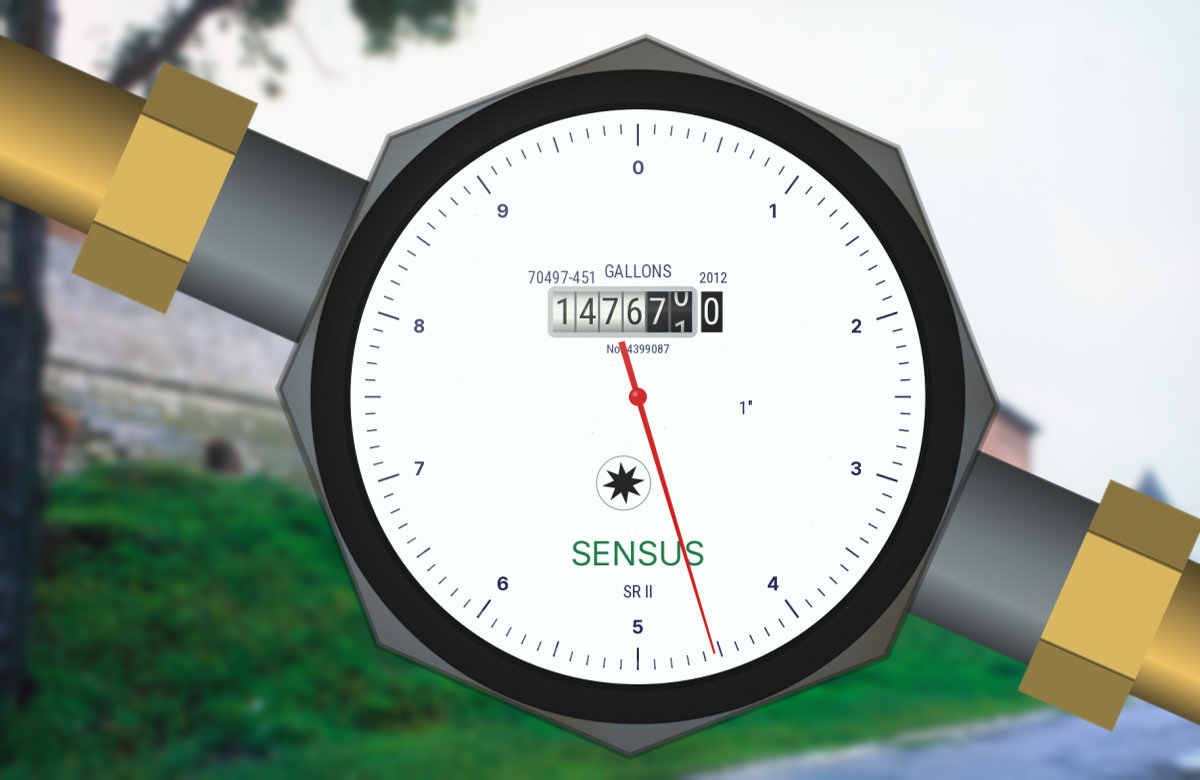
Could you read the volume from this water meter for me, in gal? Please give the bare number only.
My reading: 1476704.5
